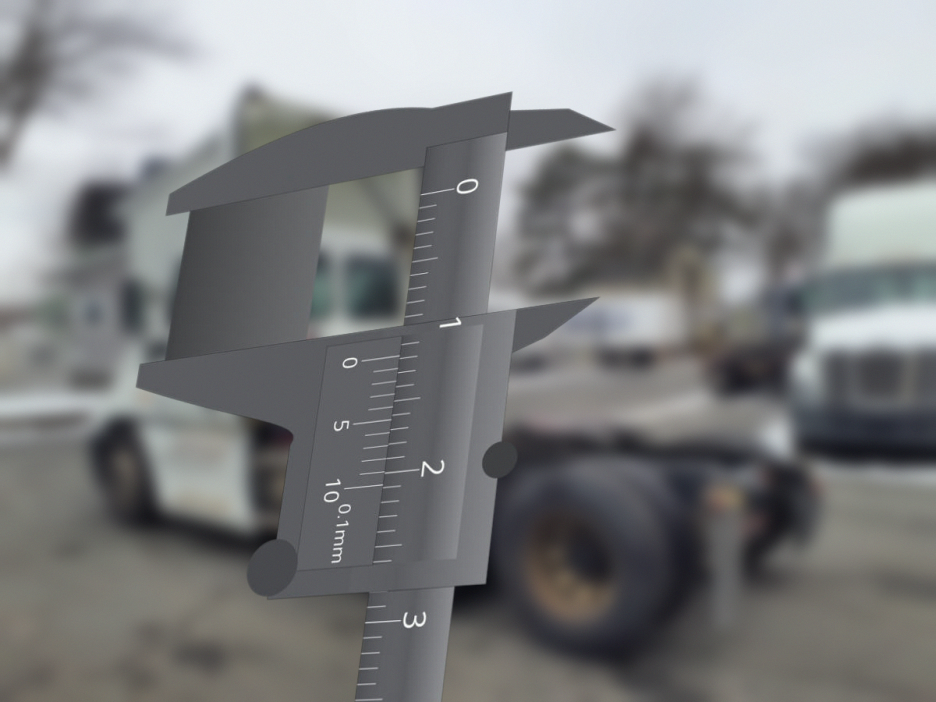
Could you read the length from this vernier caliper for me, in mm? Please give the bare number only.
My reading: 11.8
